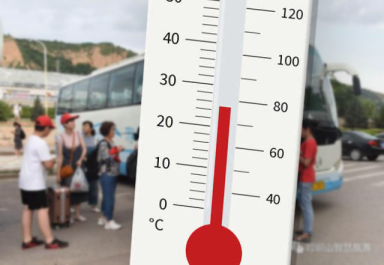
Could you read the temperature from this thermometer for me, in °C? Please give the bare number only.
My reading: 25
